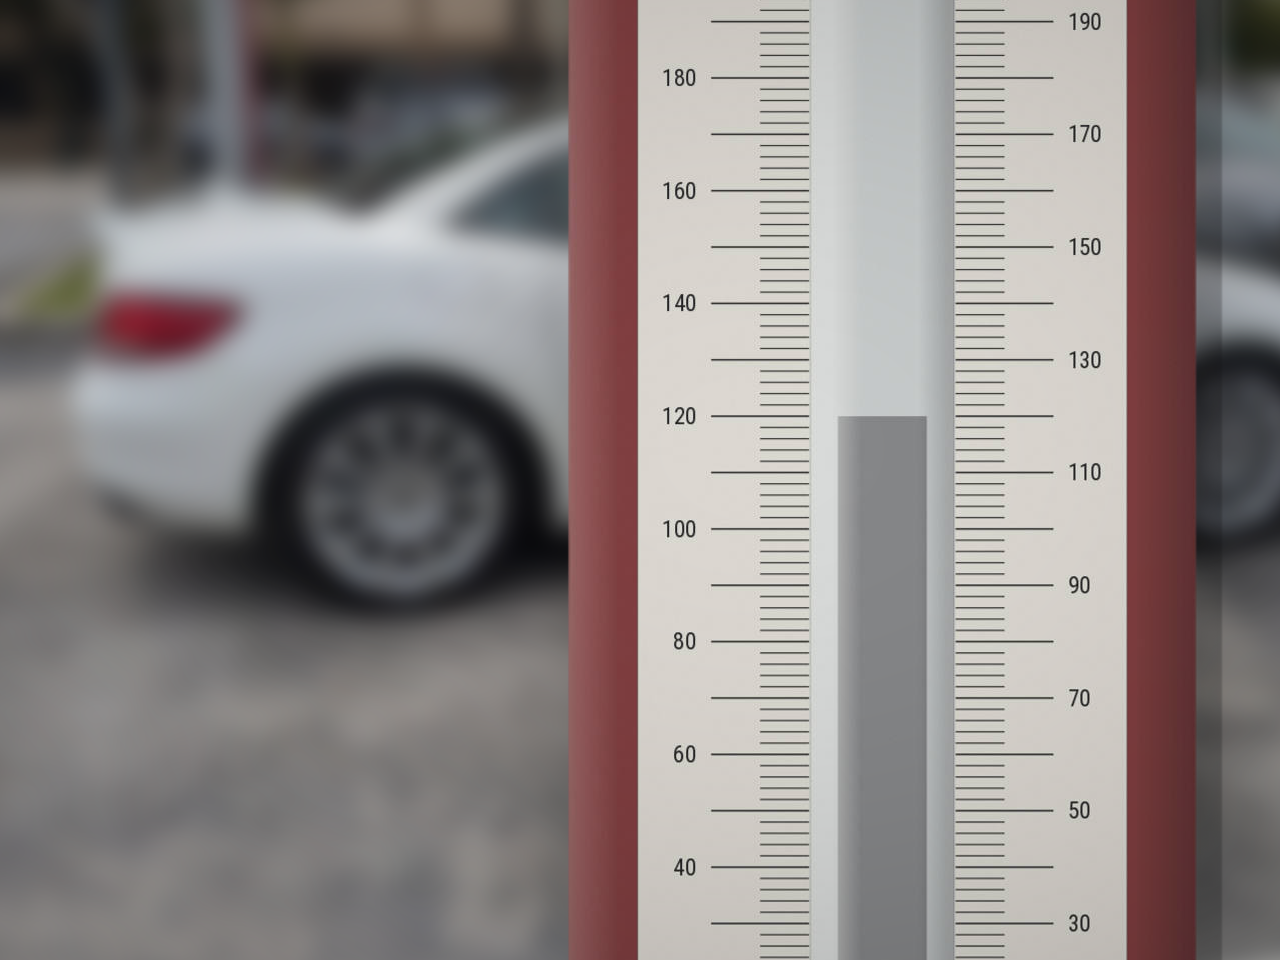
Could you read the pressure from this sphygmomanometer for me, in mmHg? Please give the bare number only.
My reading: 120
